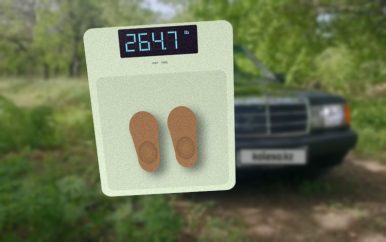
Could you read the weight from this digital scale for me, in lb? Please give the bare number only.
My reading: 264.7
